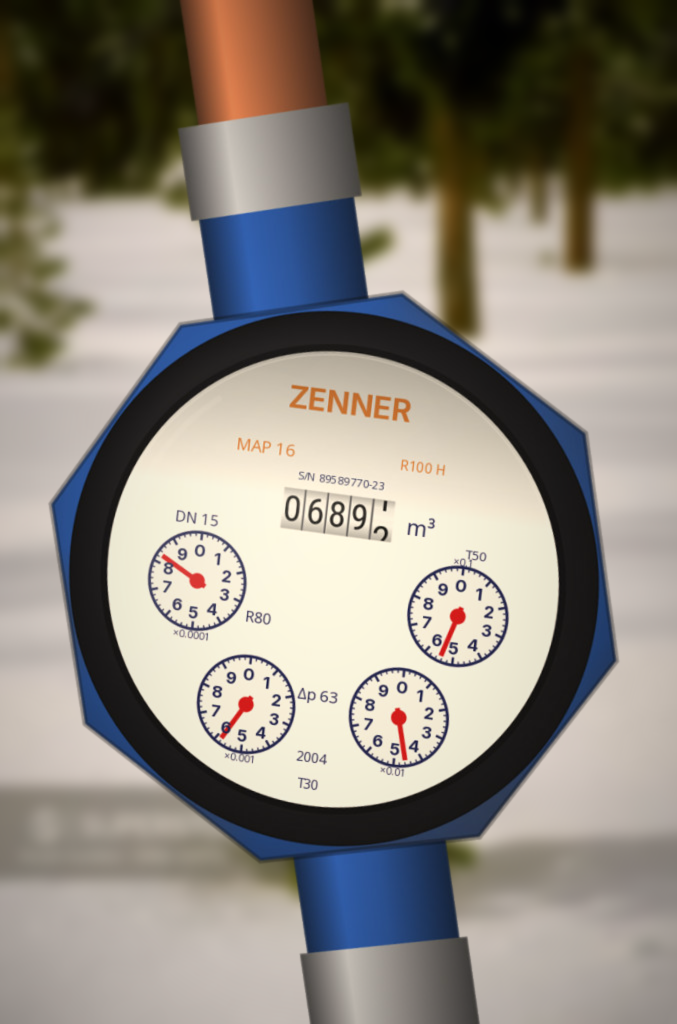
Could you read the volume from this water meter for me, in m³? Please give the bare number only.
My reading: 6891.5458
